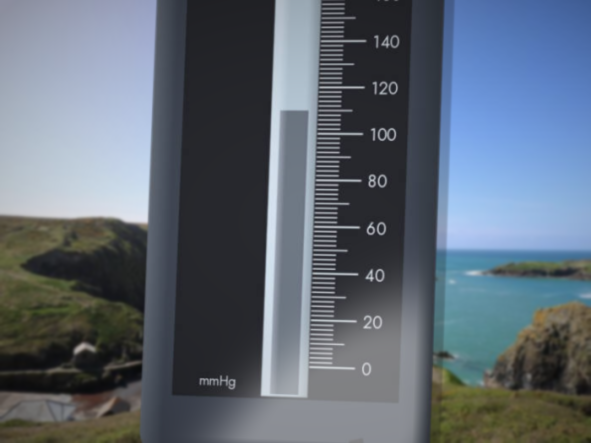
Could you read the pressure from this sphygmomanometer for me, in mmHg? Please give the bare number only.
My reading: 110
